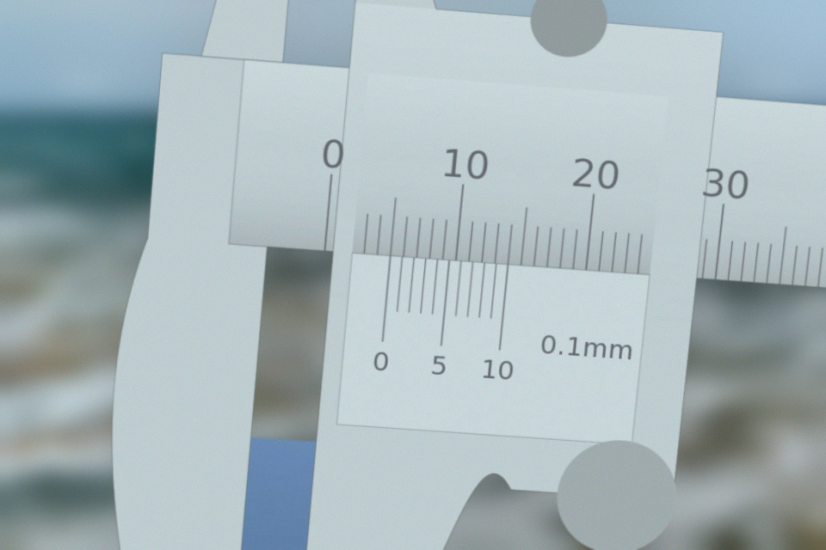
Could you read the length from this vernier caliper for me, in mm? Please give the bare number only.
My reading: 5.0
